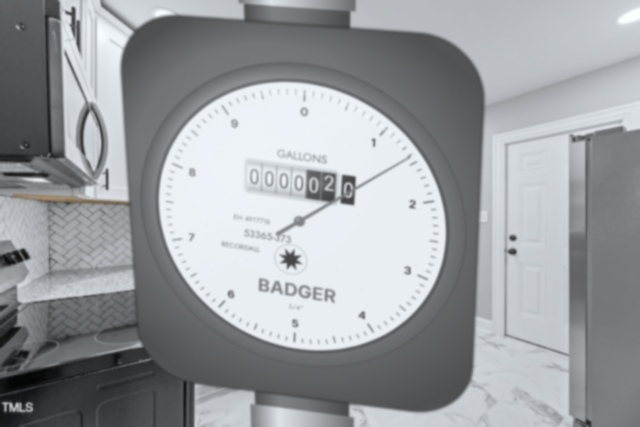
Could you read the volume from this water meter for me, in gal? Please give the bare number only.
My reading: 21.4
